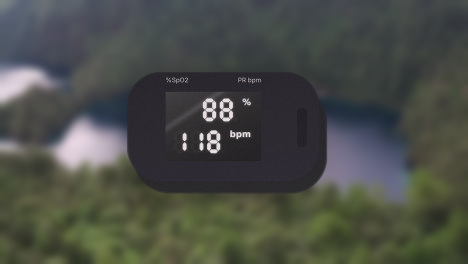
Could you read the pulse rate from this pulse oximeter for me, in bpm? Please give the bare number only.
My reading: 118
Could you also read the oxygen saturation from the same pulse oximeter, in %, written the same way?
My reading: 88
